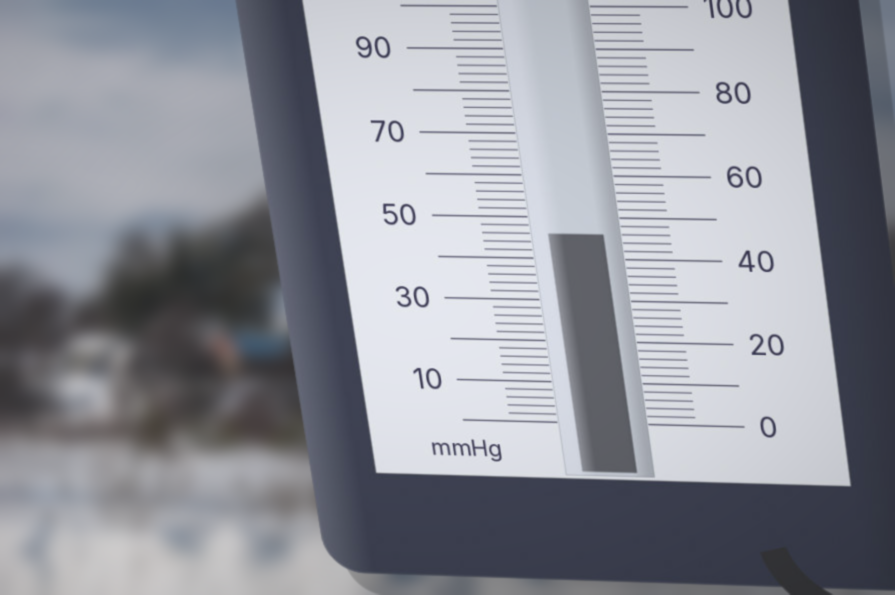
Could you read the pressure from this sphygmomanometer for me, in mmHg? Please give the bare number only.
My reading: 46
